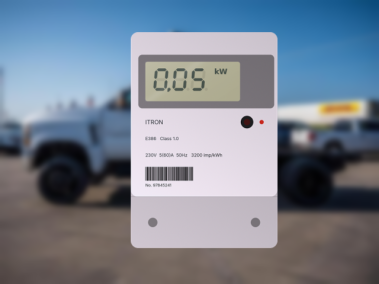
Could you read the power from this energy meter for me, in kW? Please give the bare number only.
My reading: 0.05
